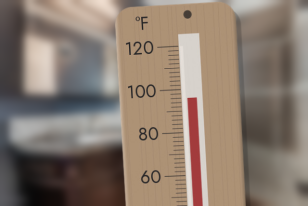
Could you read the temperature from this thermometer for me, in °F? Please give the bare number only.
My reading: 96
